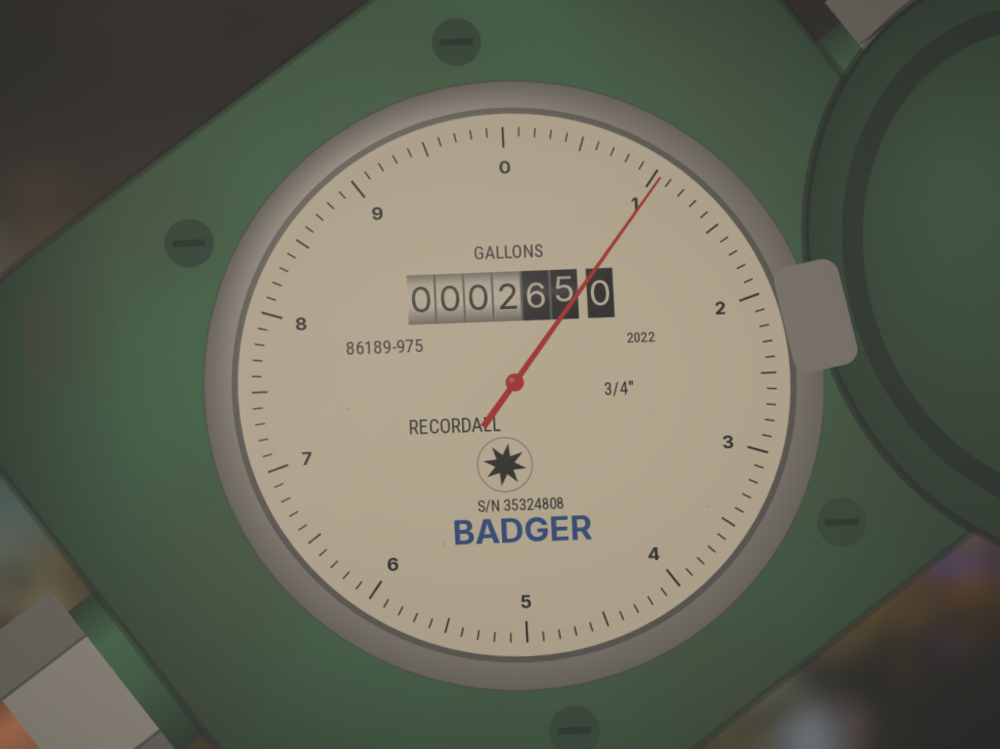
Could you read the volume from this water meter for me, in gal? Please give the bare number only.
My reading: 2651.0
